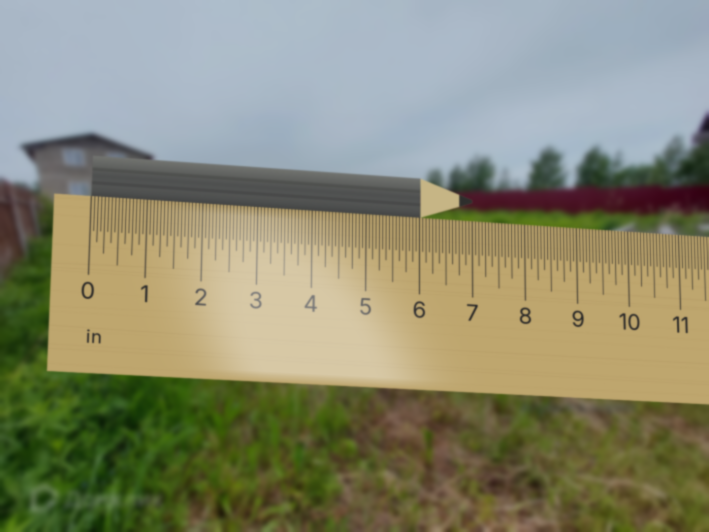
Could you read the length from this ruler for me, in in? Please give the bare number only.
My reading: 7
